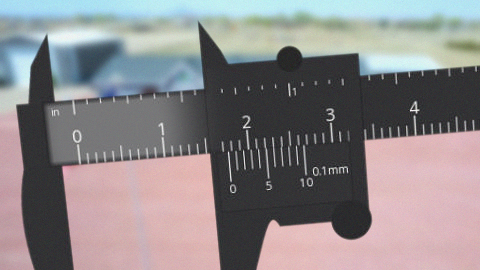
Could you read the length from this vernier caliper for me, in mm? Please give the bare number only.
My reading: 17.6
